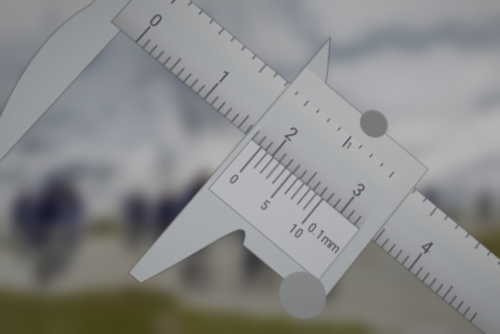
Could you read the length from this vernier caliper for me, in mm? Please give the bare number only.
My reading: 18.4
